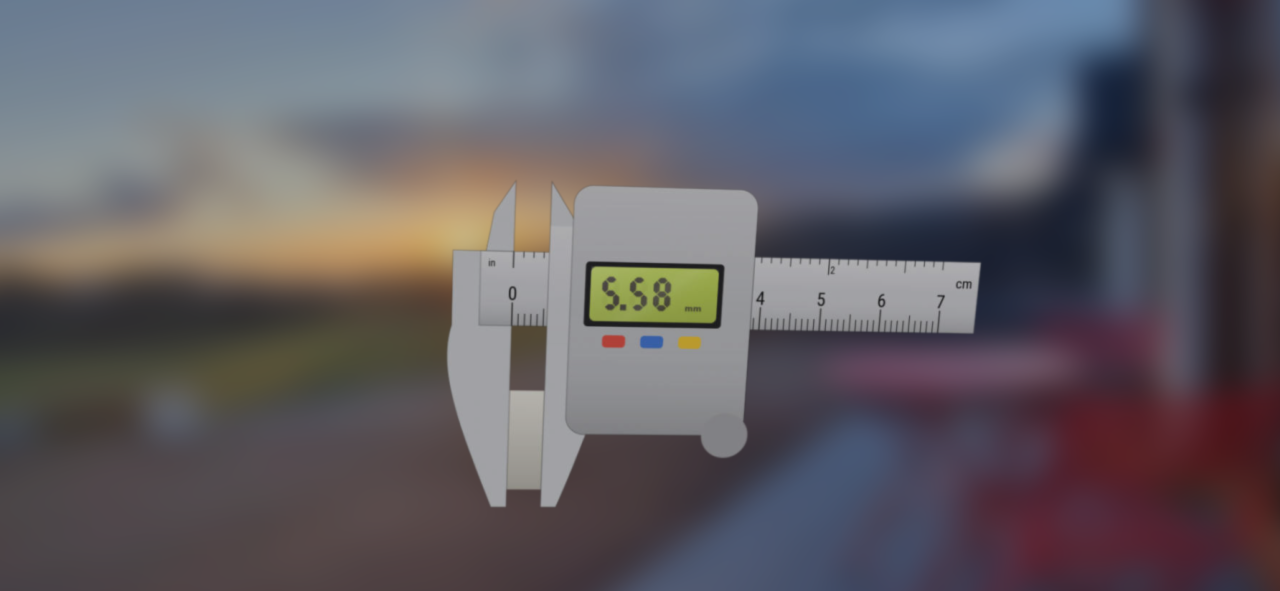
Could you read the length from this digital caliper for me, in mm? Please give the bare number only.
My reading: 5.58
